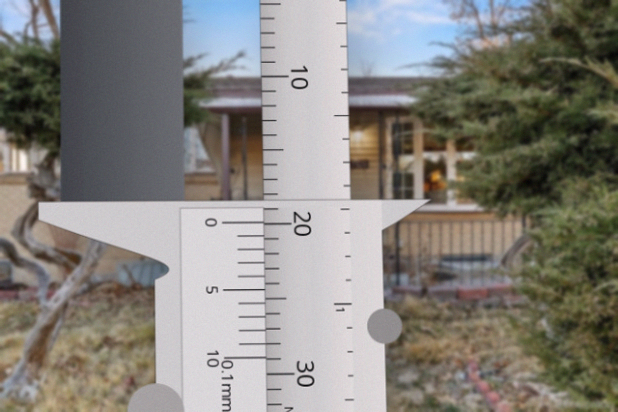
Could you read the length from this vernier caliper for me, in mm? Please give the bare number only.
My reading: 19.9
